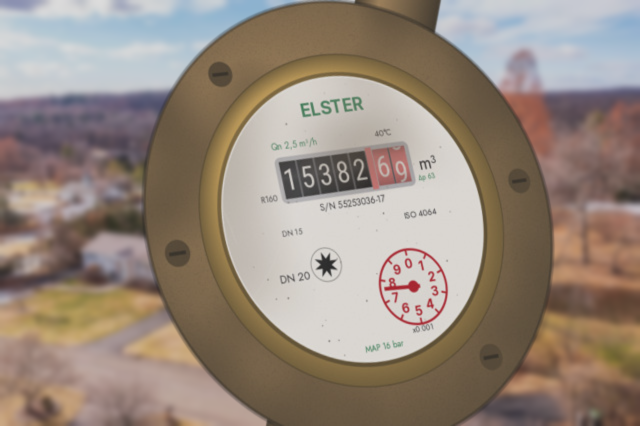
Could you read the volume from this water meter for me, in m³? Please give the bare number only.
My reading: 15382.687
